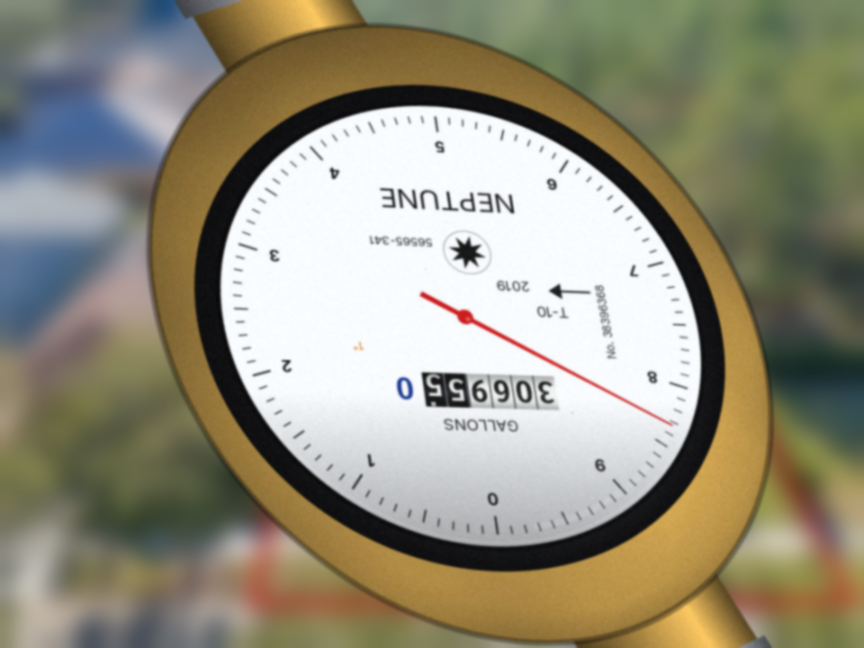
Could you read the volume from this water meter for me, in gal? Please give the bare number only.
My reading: 3069548.3
